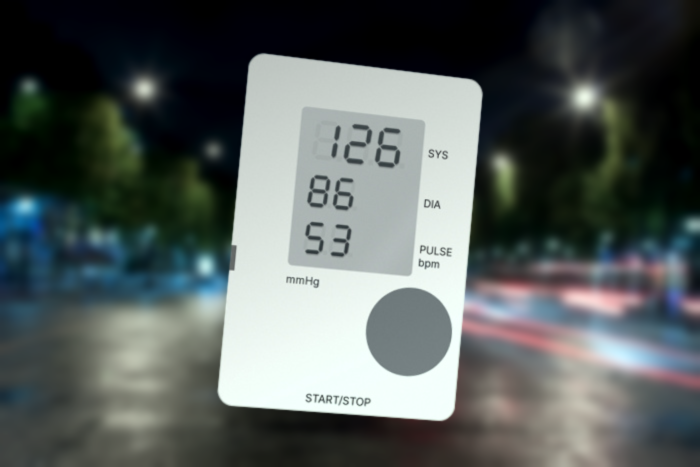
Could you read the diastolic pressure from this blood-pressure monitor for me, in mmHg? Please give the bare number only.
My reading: 86
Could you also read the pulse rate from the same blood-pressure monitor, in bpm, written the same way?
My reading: 53
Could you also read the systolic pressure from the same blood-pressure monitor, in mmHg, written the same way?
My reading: 126
